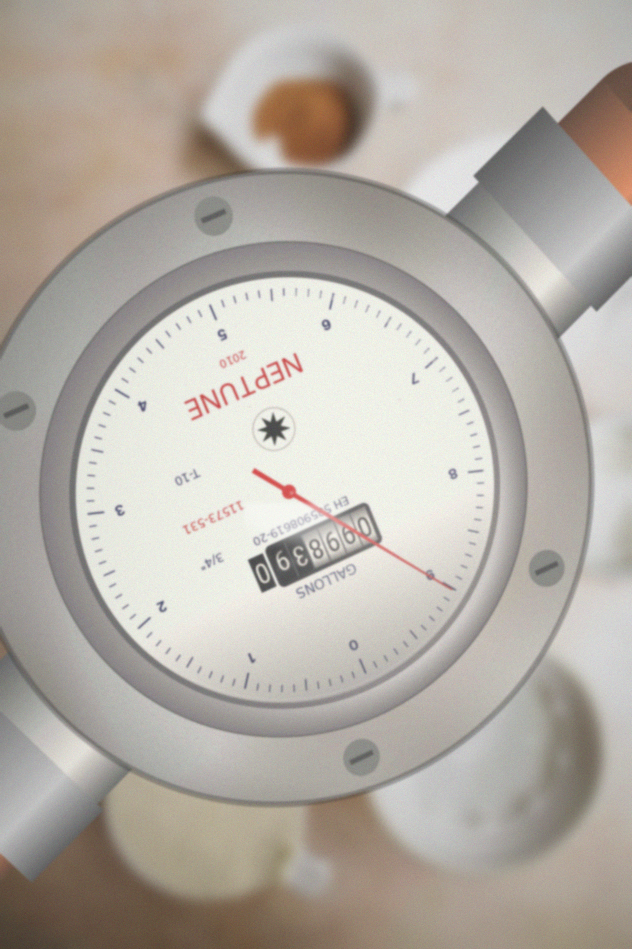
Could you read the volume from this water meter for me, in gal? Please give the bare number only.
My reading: 998389.0
